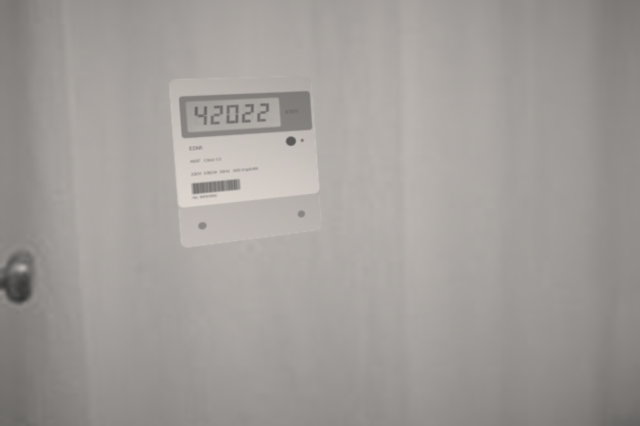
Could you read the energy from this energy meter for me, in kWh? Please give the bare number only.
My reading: 42022
